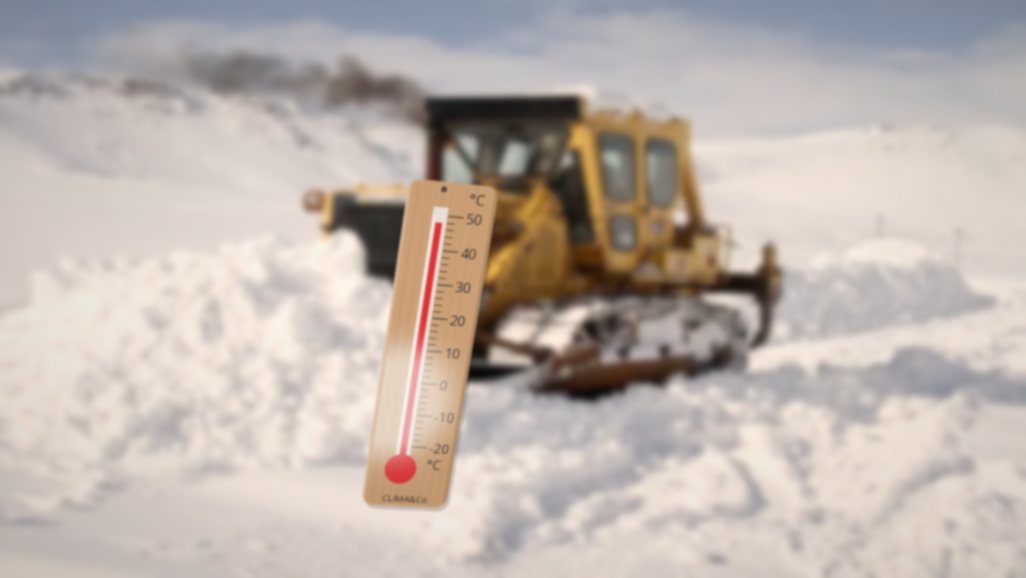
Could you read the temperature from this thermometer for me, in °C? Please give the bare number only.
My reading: 48
